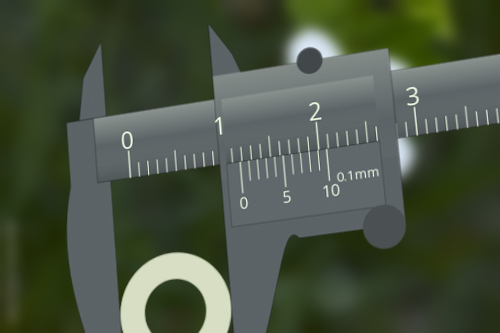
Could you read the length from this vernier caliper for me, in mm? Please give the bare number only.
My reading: 11.8
